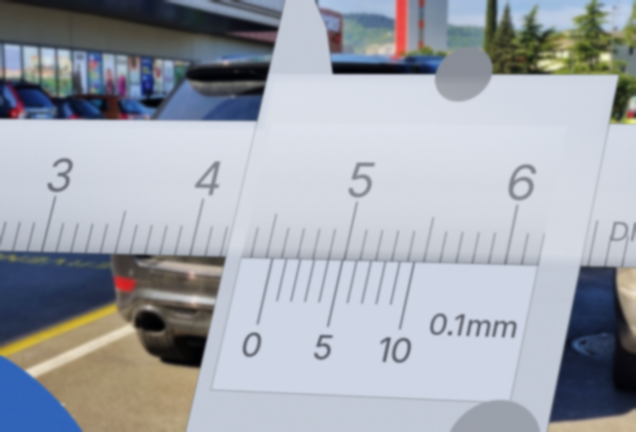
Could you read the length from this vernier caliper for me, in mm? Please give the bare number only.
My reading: 45.4
